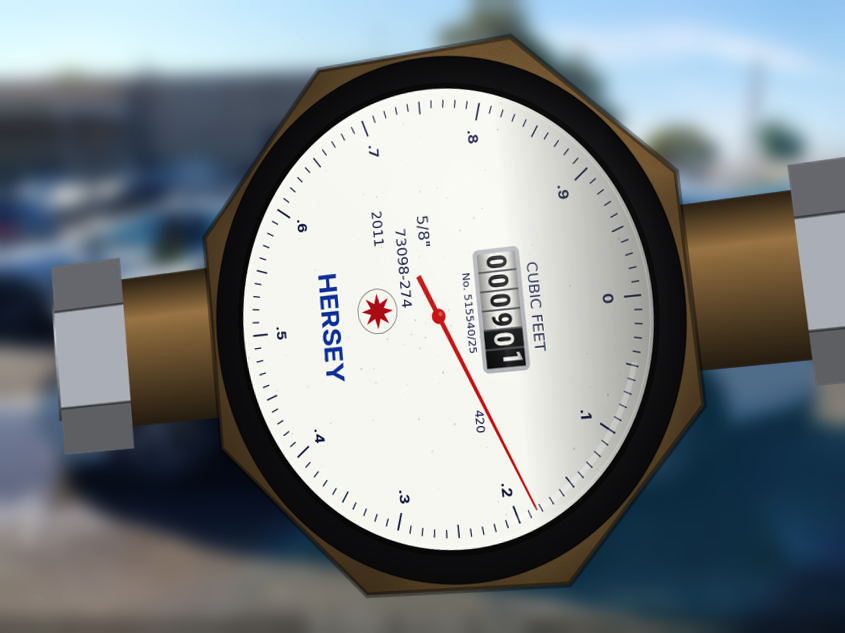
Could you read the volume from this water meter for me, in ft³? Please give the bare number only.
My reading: 901.18
